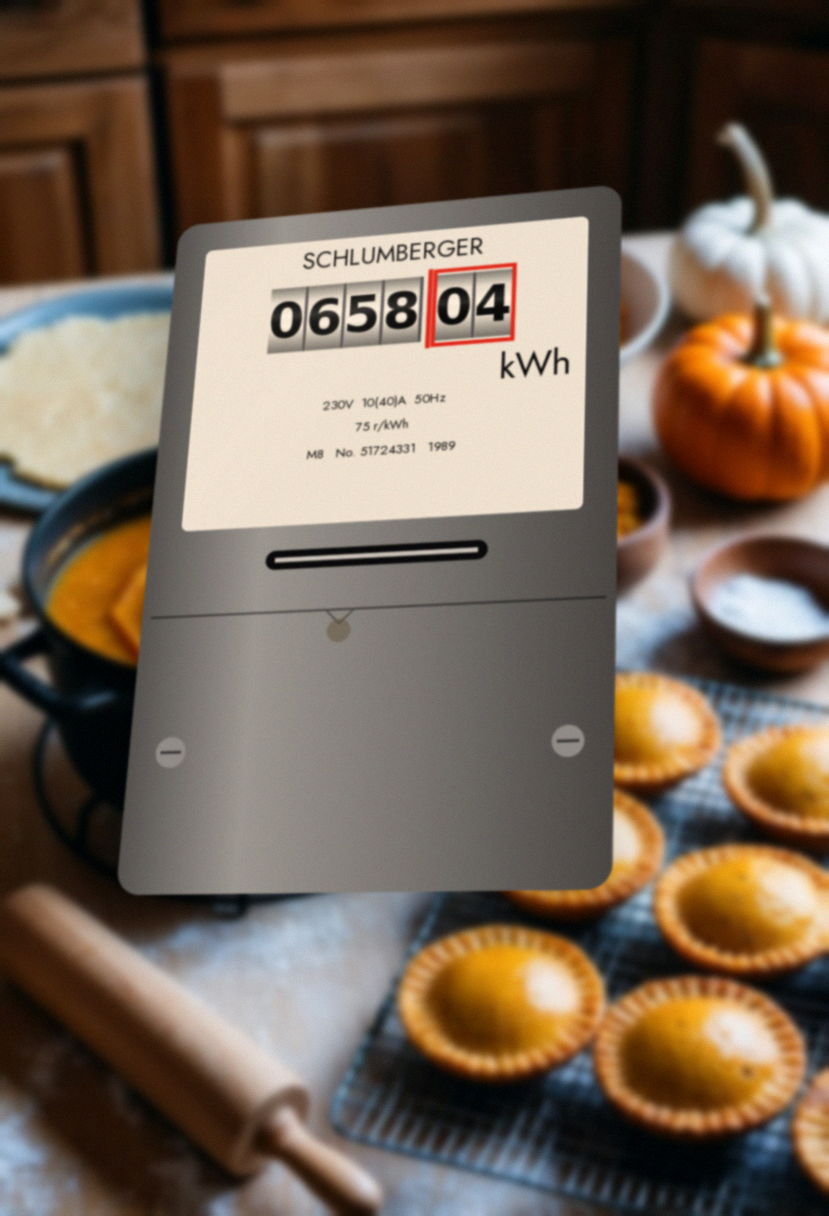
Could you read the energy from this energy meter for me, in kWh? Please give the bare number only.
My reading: 658.04
